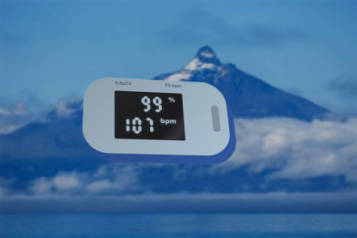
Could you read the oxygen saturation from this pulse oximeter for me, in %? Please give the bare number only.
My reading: 99
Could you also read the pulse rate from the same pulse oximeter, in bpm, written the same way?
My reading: 107
